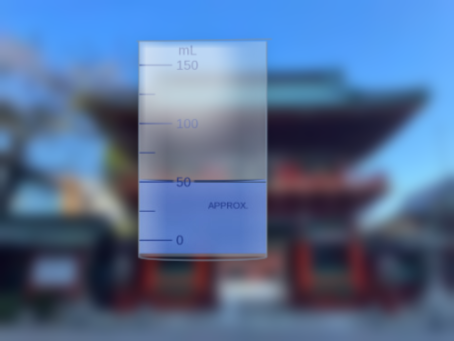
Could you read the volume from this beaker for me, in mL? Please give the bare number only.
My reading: 50
